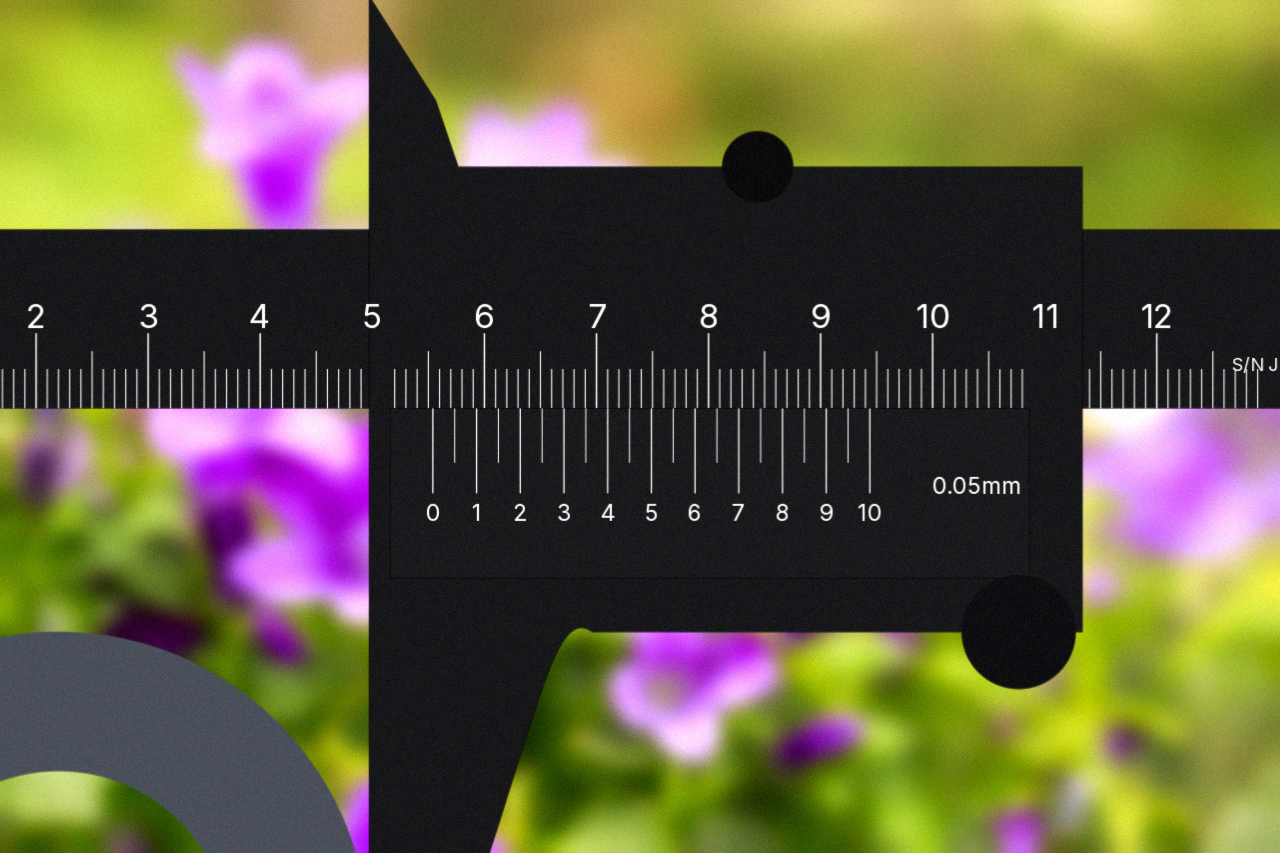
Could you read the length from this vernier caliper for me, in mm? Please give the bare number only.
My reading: 55.4
